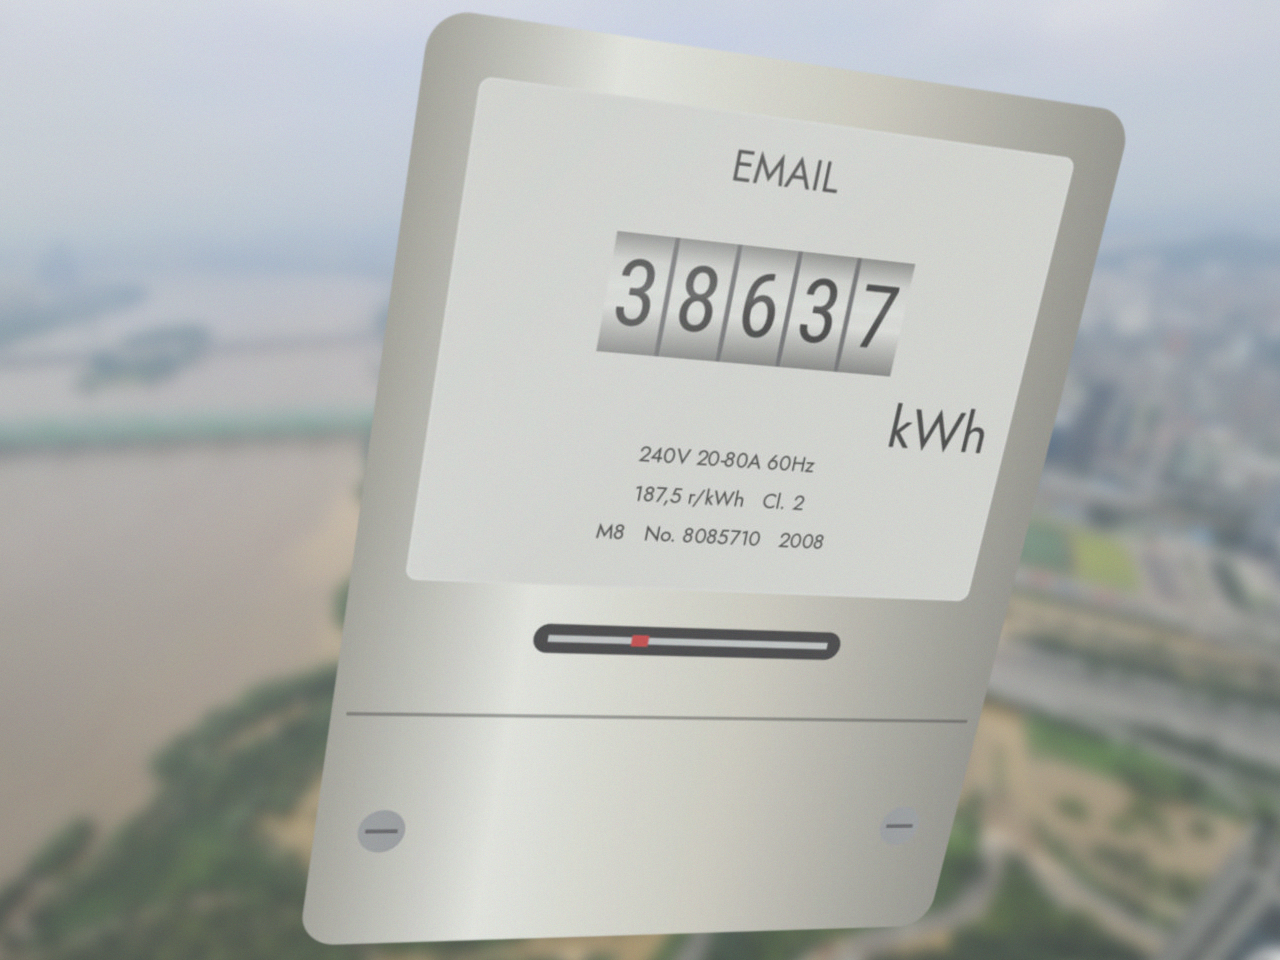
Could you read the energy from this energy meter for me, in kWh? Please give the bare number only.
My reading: 38637
